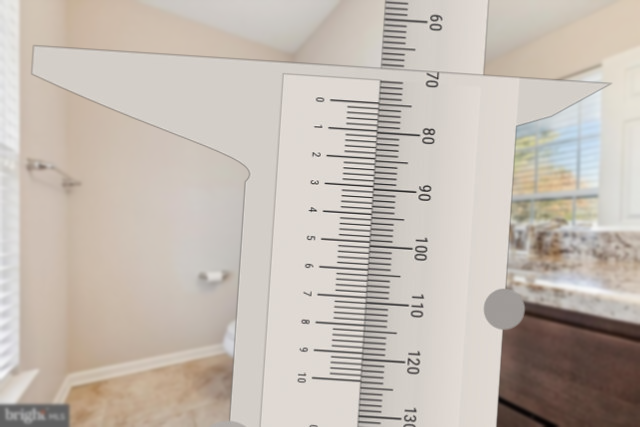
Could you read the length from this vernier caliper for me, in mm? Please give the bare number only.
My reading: 74.8
